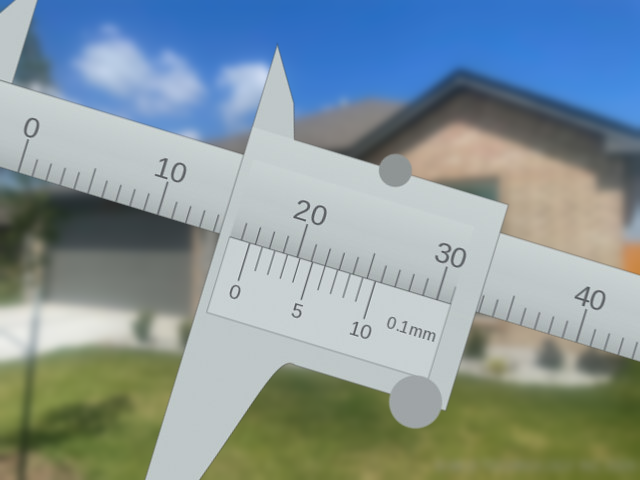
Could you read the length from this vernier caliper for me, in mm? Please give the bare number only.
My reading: 16.6
